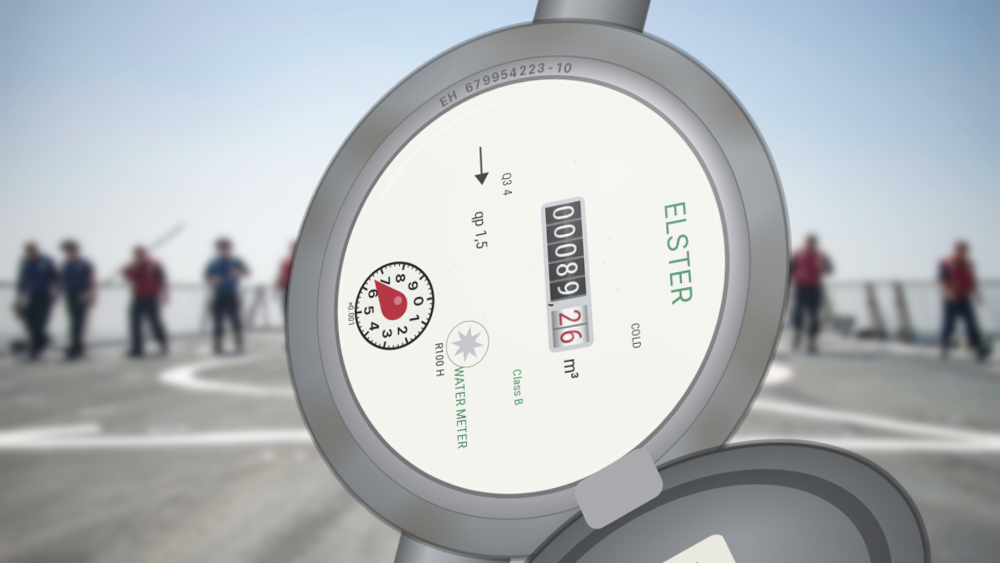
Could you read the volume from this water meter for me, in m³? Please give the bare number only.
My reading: 89.266
